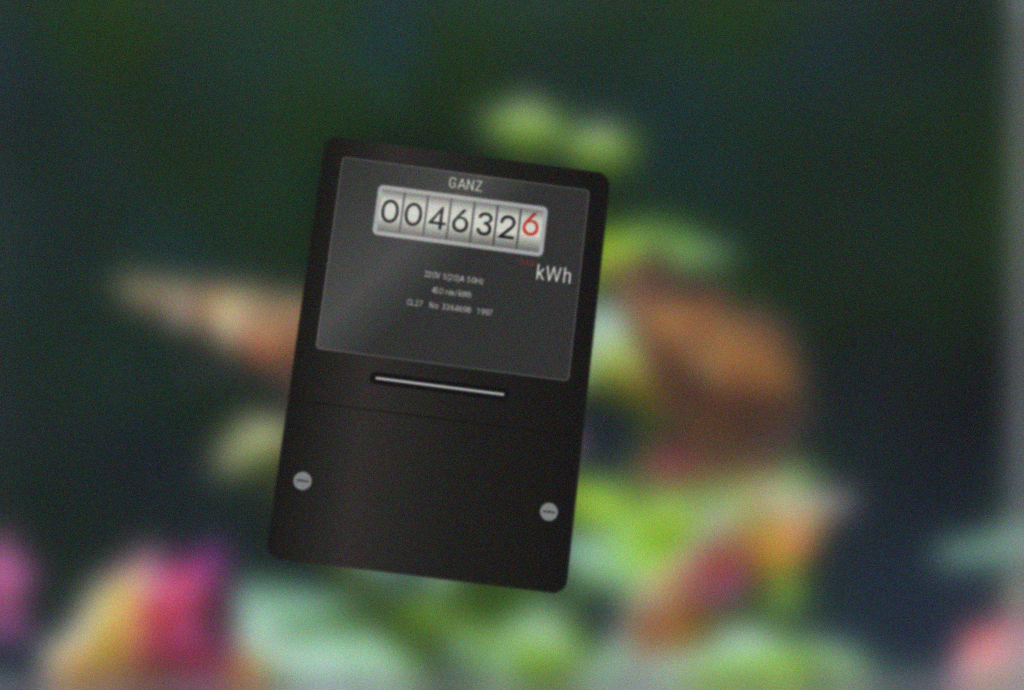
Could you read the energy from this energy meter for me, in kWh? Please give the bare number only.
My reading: 4632.6
